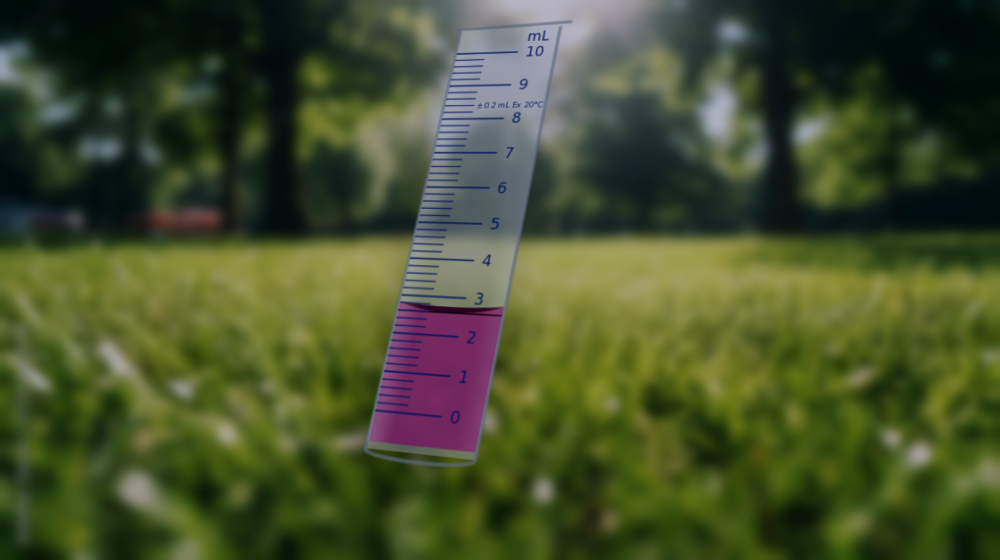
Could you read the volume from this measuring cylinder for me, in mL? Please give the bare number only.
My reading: 2.6
